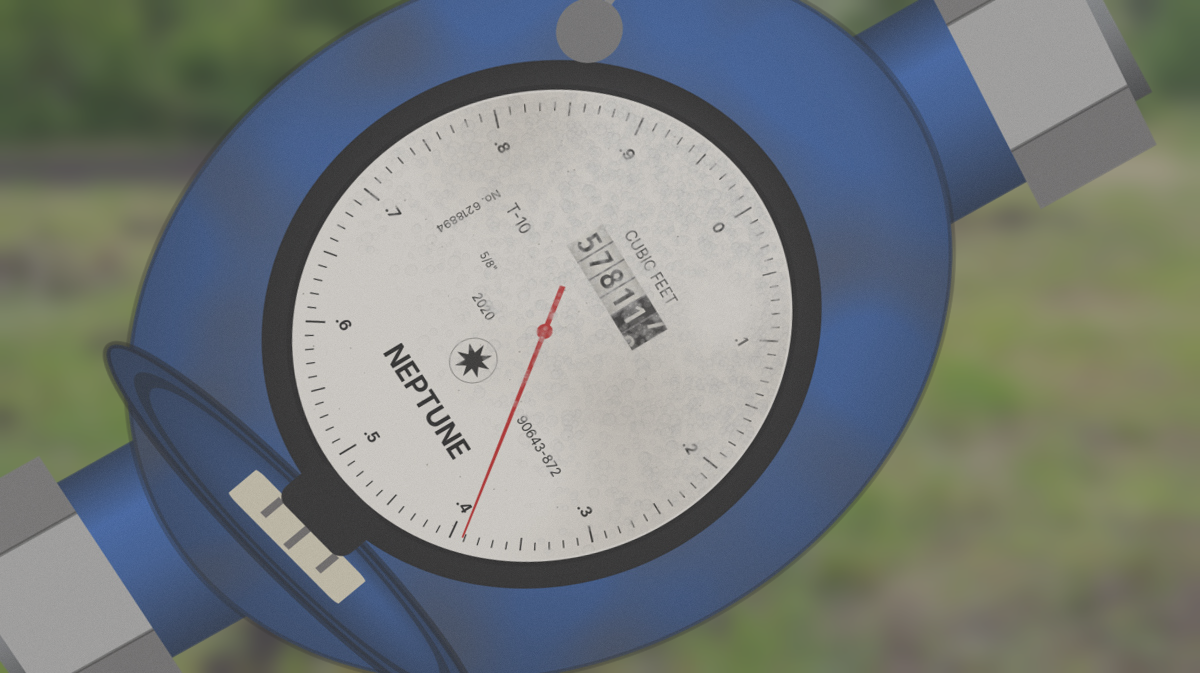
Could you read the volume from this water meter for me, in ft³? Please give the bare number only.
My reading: 578117.39
